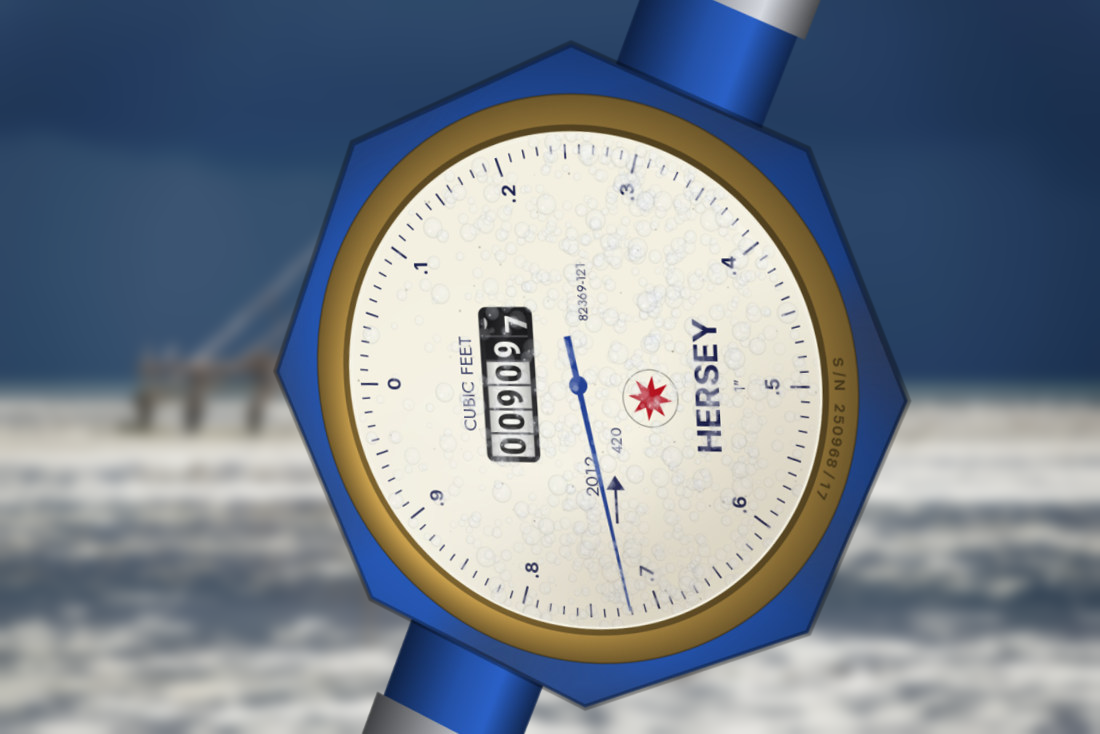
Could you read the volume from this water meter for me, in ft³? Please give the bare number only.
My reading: 9096.72
